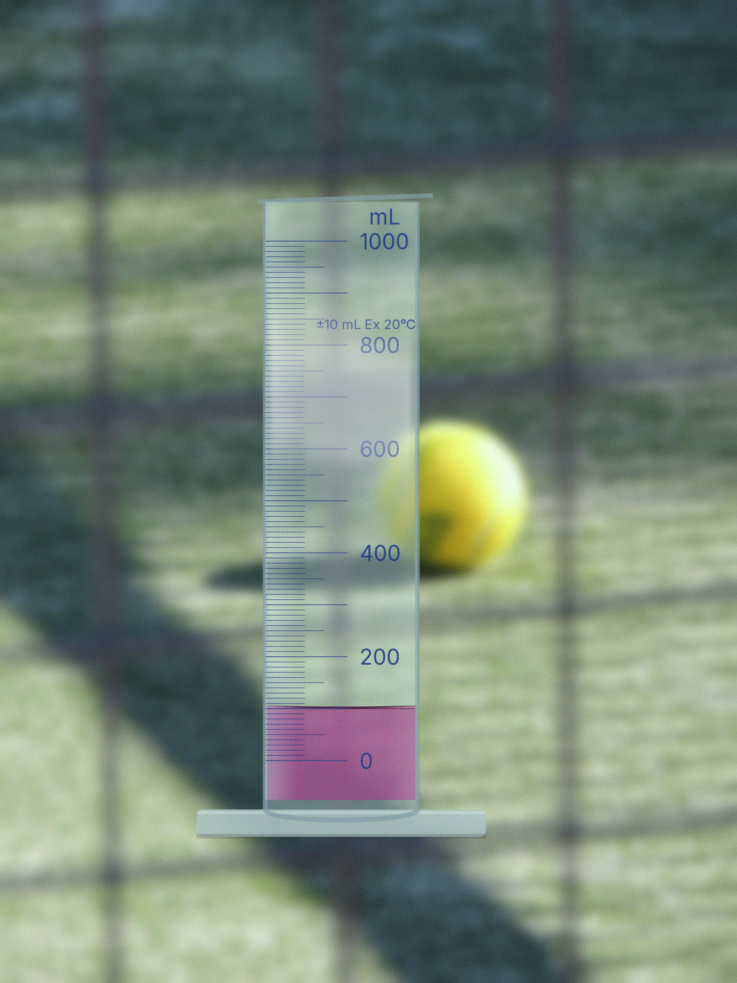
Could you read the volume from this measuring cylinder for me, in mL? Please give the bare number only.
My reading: 100
